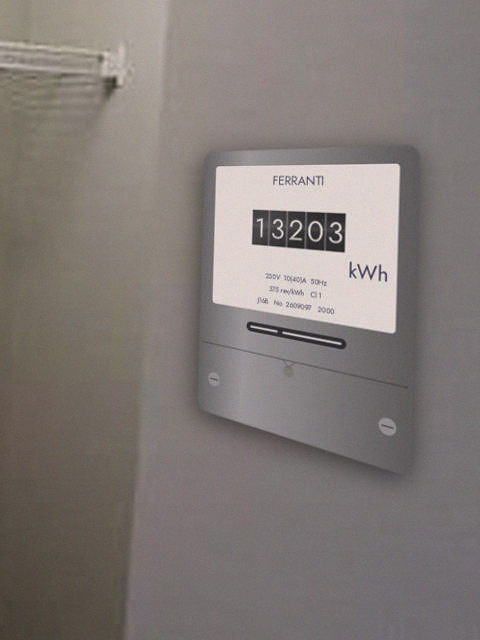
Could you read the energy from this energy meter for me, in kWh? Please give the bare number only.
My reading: 13203
